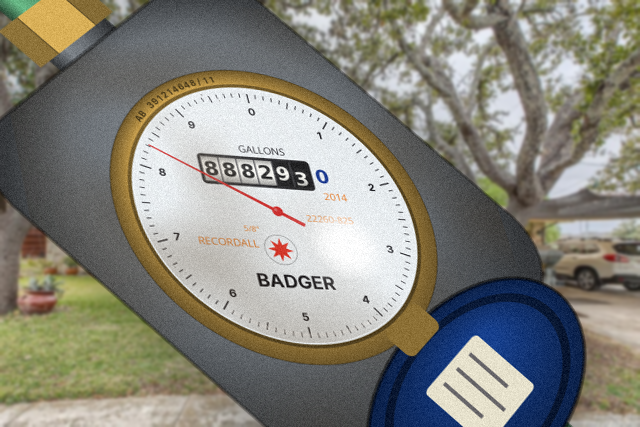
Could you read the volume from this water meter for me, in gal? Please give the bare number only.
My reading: 8882928.3
